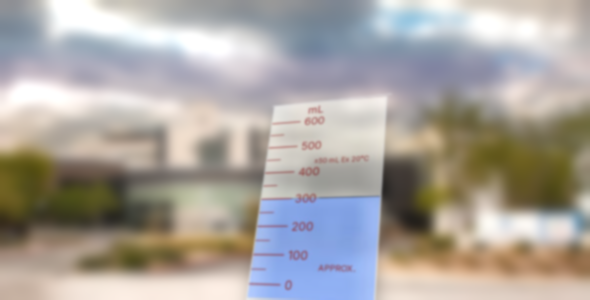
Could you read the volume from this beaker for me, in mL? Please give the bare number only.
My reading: 300
